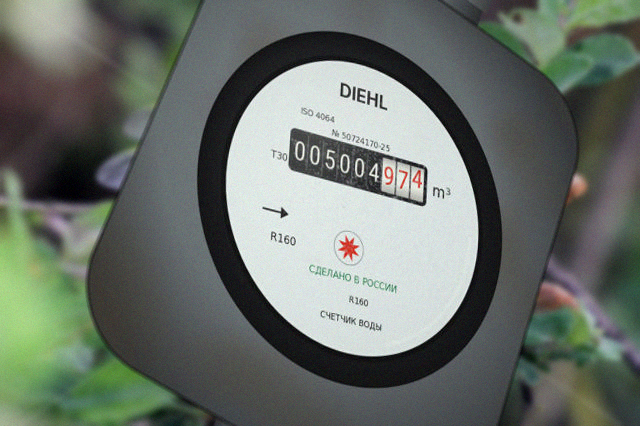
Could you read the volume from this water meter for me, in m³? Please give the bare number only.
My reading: 5004.974
